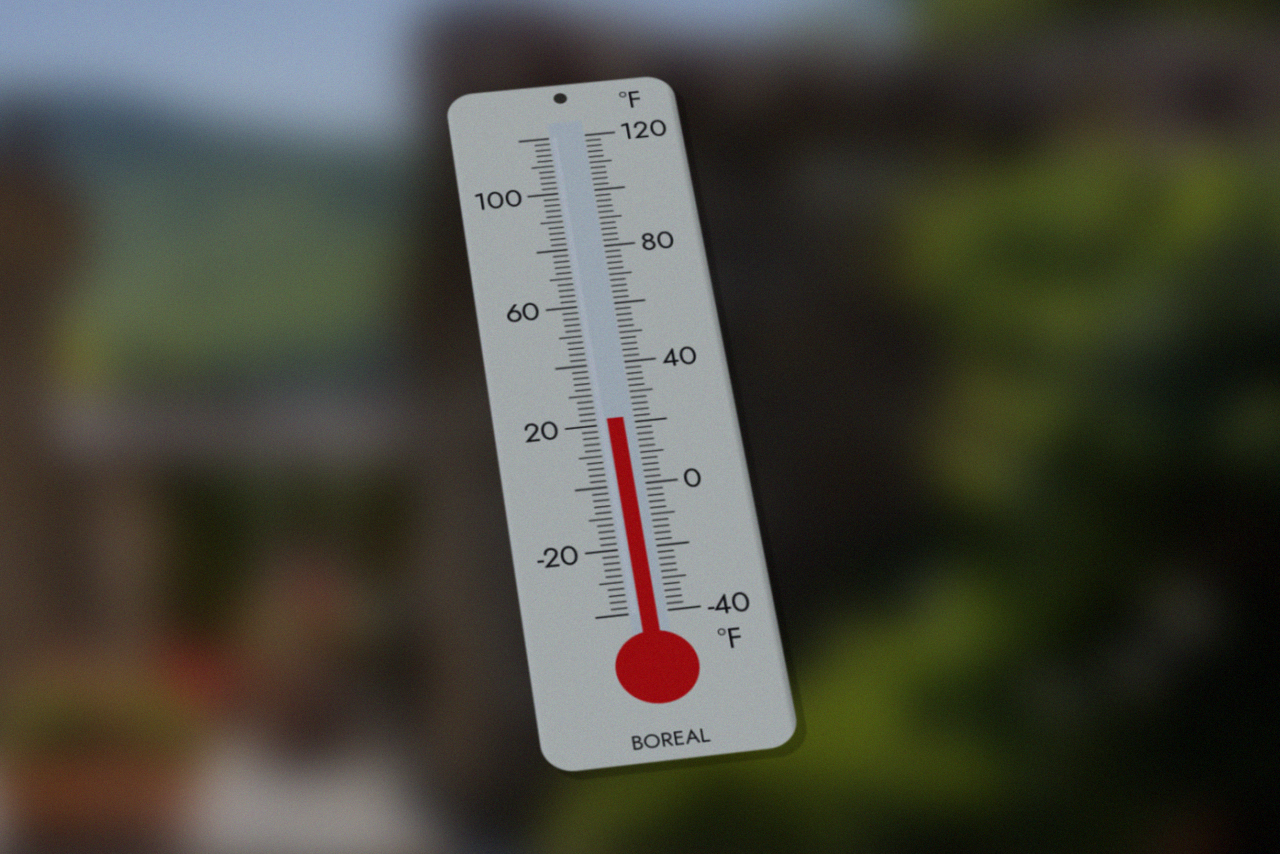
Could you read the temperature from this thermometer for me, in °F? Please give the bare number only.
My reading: 22
